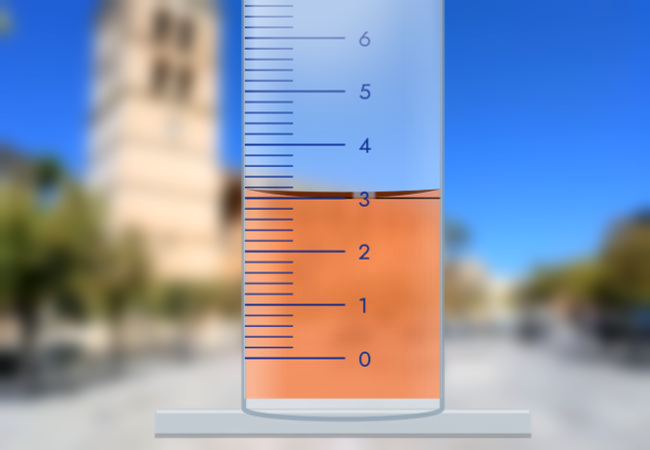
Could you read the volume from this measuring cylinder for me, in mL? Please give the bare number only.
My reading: 3
